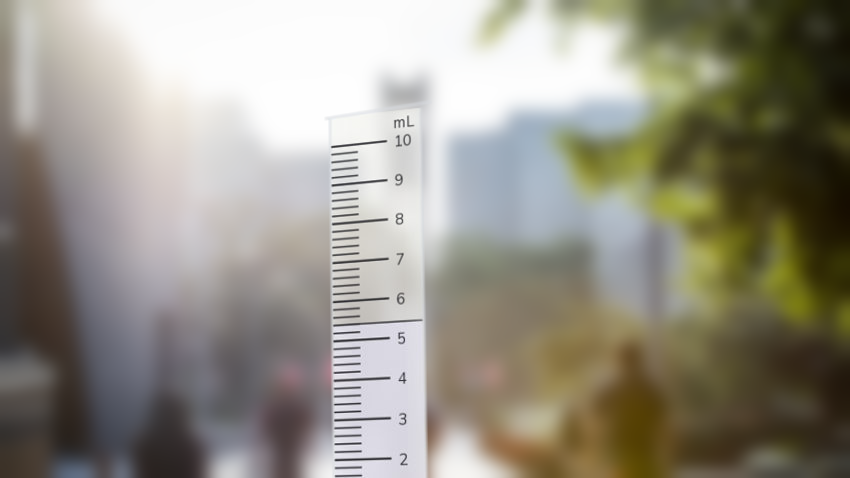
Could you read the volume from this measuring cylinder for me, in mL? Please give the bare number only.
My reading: 5.4
